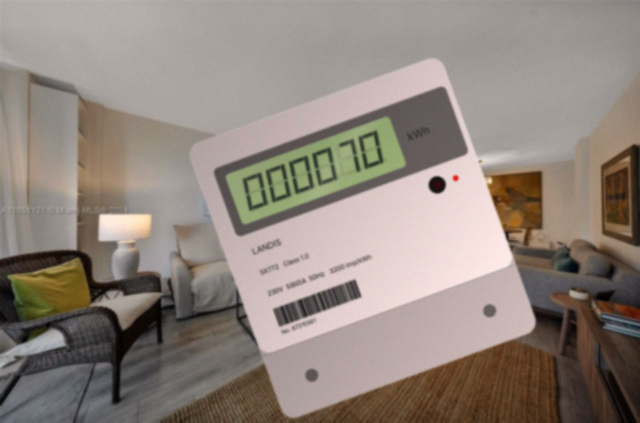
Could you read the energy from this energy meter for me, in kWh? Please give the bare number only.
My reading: 70
